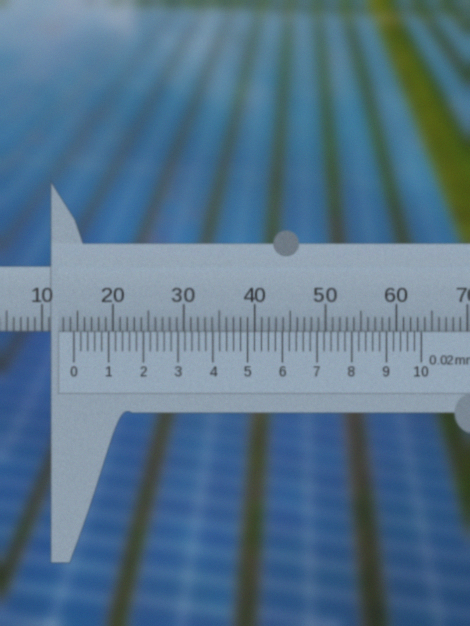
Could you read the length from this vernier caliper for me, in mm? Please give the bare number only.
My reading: 14.5
